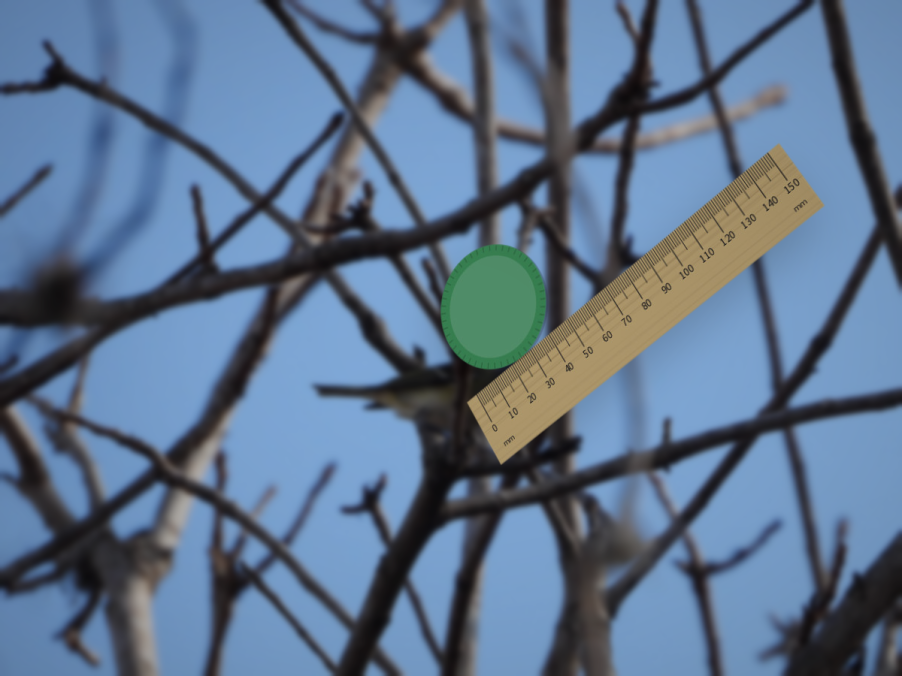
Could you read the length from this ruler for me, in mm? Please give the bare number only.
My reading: 50
